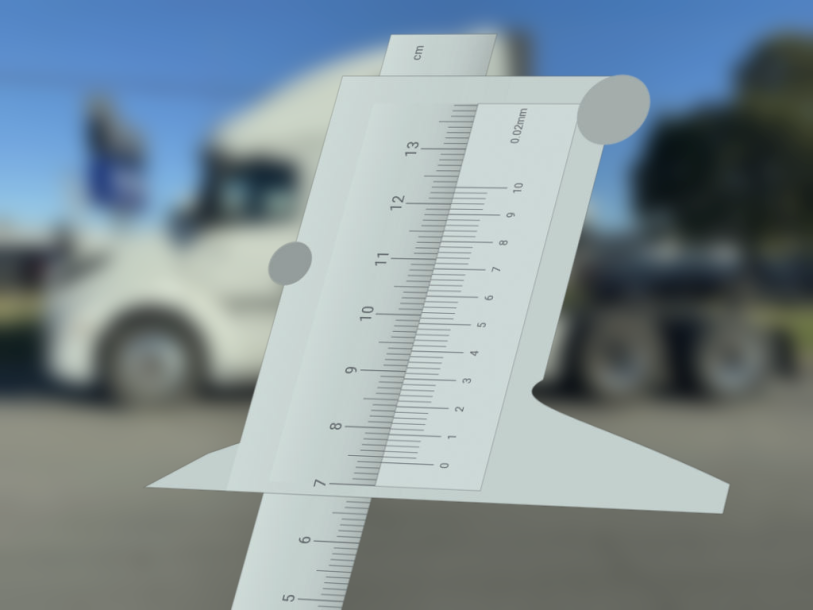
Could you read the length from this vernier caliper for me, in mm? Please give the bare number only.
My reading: 74.0
